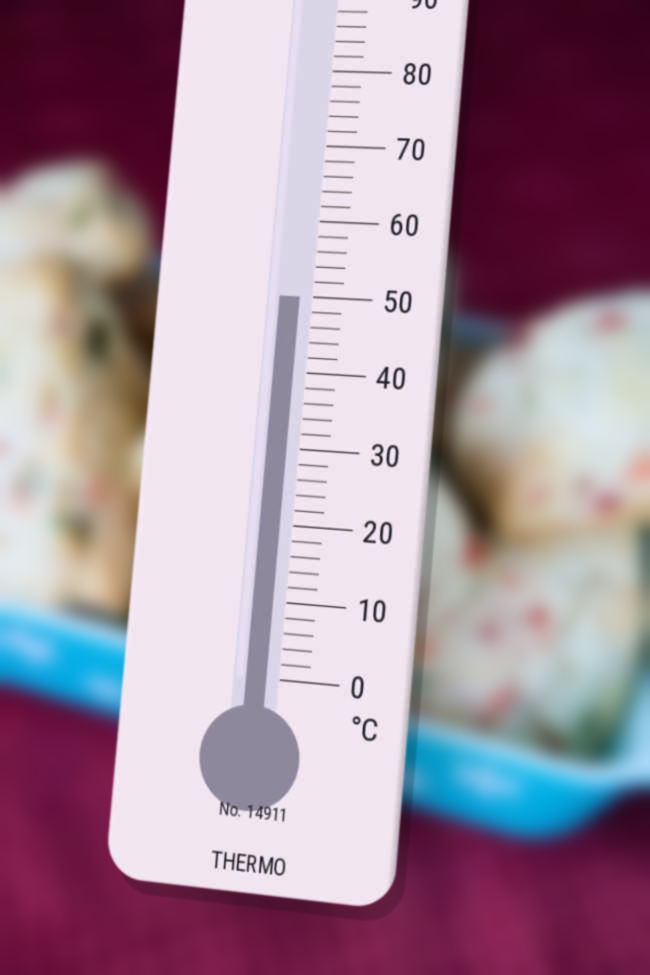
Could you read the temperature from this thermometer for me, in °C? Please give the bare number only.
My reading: 50
